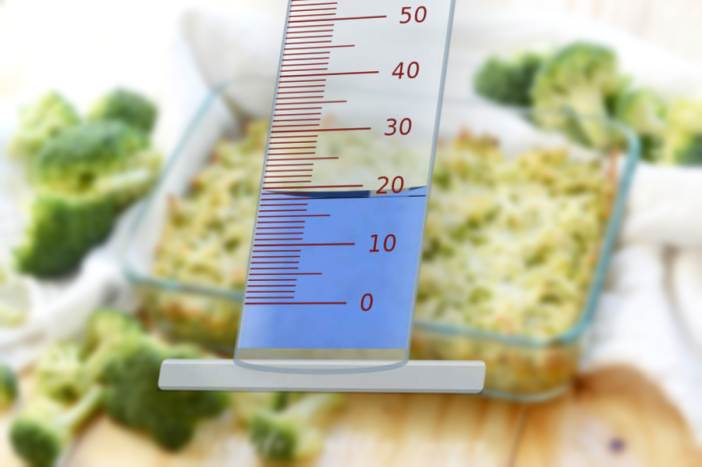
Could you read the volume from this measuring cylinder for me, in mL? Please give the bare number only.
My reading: 18
